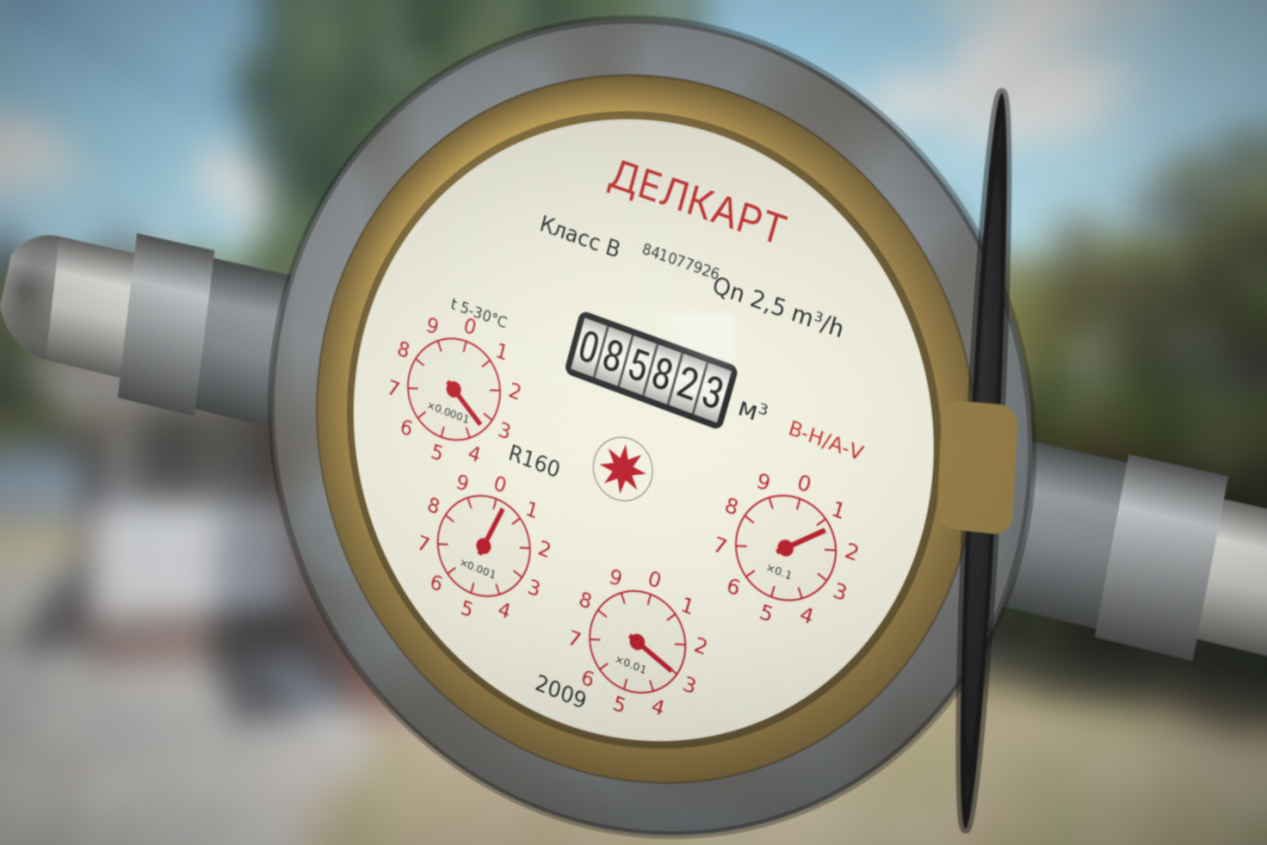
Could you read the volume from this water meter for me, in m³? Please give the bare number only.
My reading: 85823.1303
